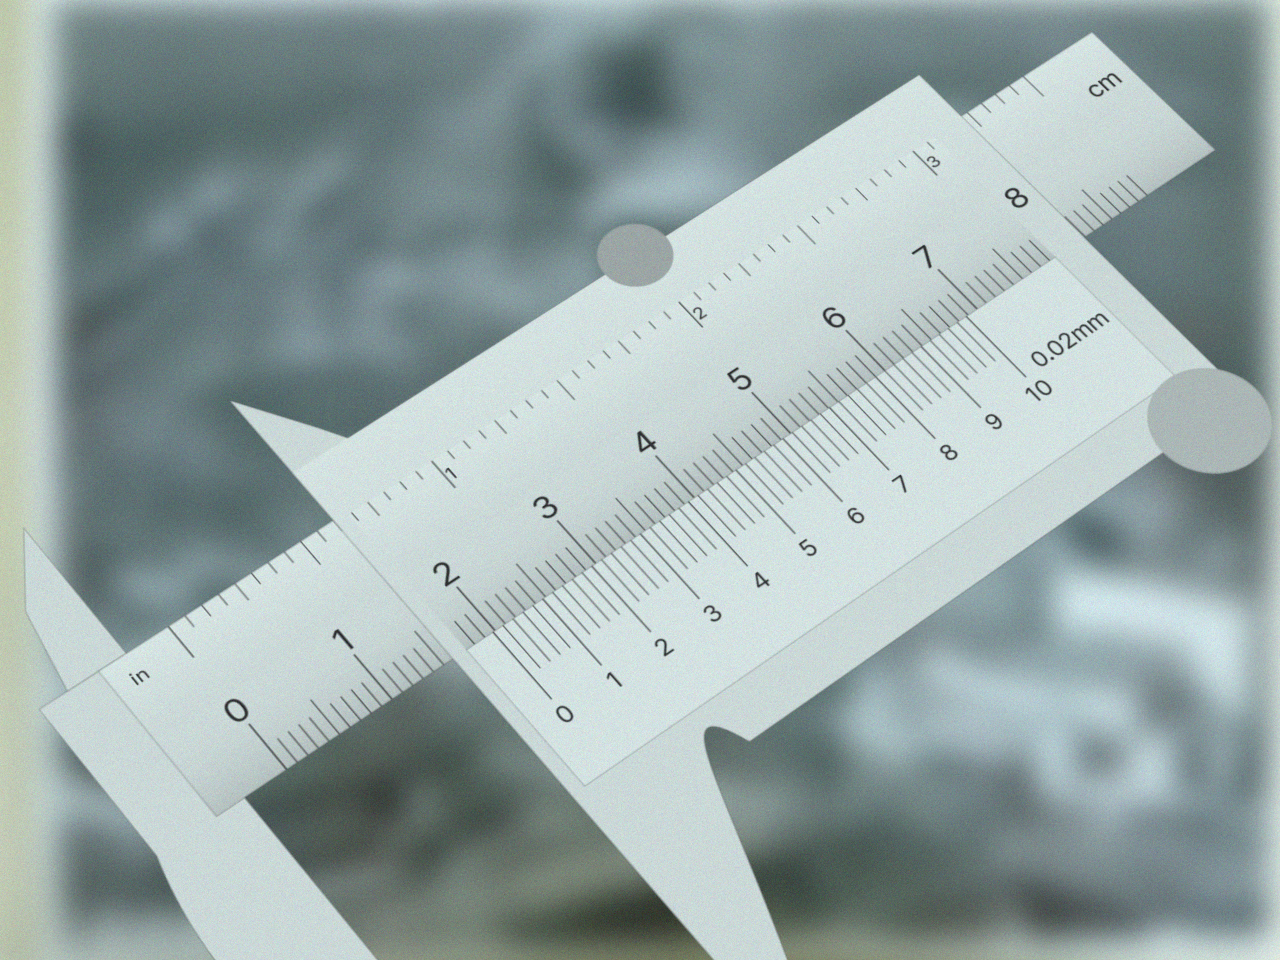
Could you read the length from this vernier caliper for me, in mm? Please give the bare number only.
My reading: 19.8
